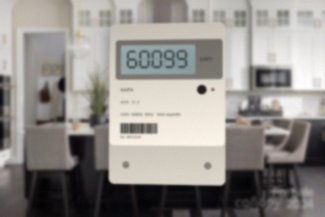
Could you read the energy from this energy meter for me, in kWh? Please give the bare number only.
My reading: 60099
